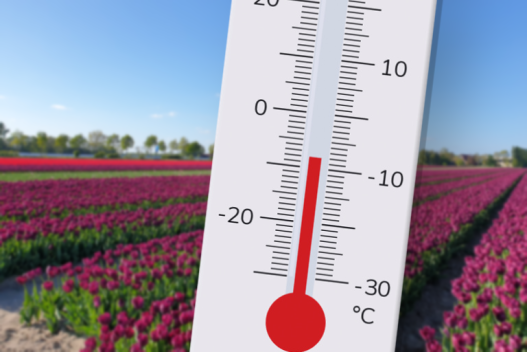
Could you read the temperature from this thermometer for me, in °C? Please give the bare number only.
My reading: -8
